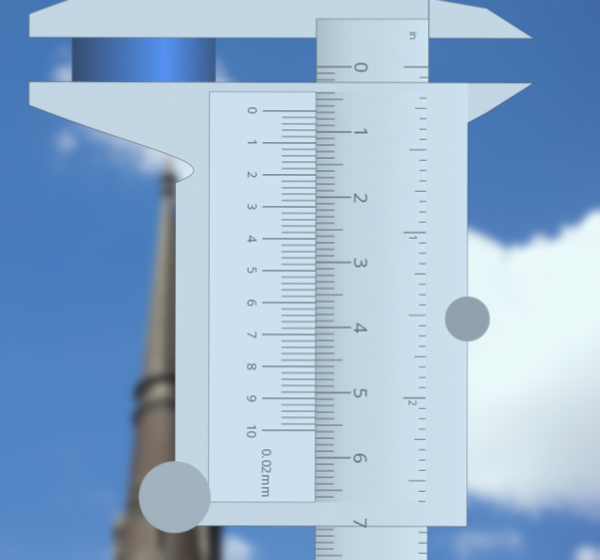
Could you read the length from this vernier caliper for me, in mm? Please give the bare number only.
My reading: 6.8
